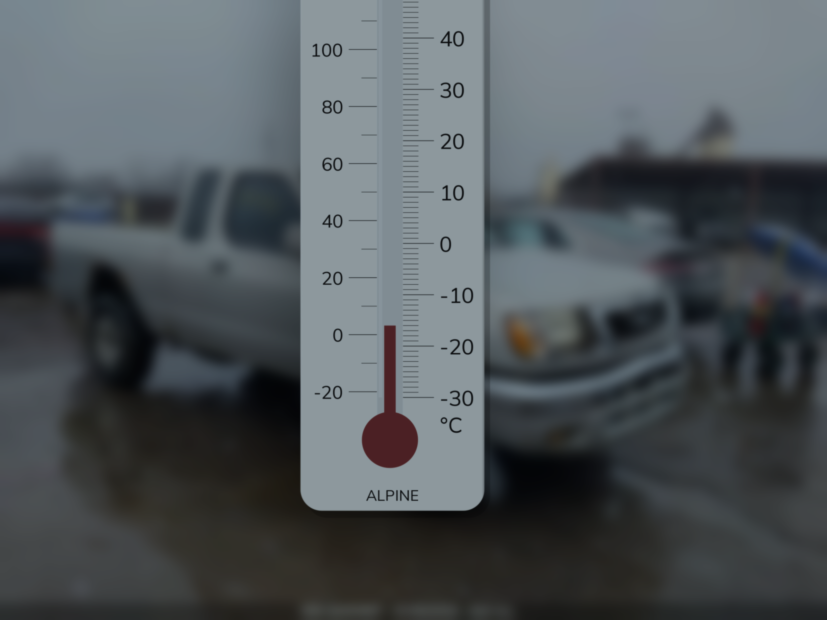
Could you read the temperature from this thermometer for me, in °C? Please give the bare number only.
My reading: -16
